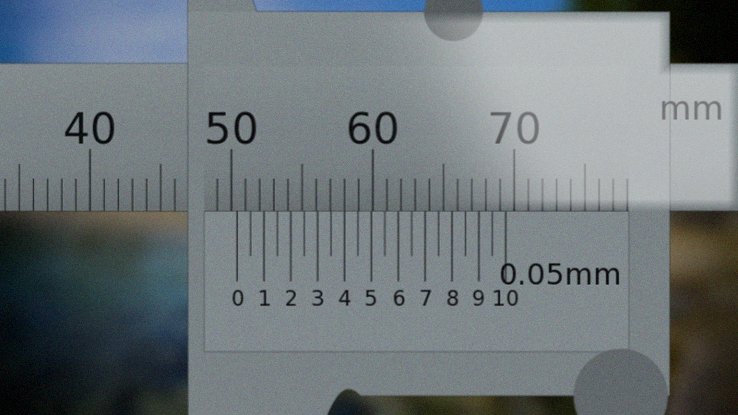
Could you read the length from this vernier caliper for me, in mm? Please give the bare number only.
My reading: 50.4
